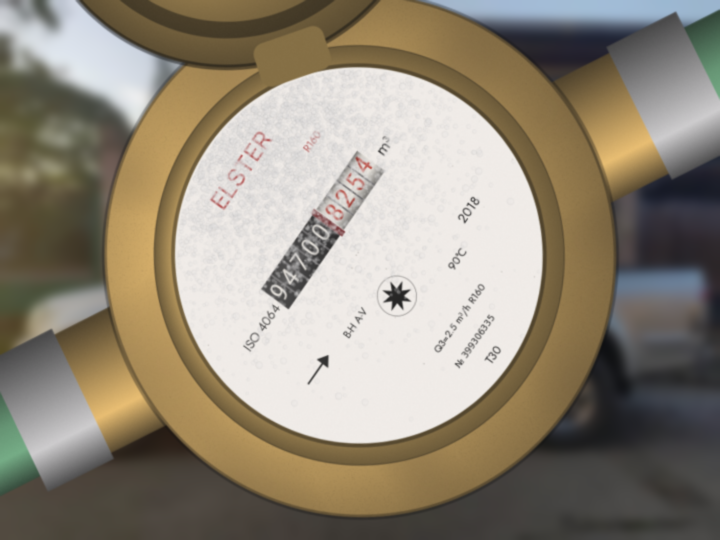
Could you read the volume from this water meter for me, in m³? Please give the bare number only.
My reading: 94700.8254
